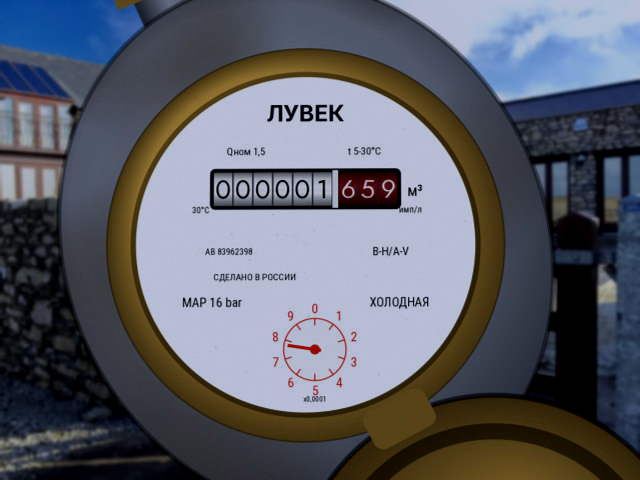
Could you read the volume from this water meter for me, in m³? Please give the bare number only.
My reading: 1.6597
